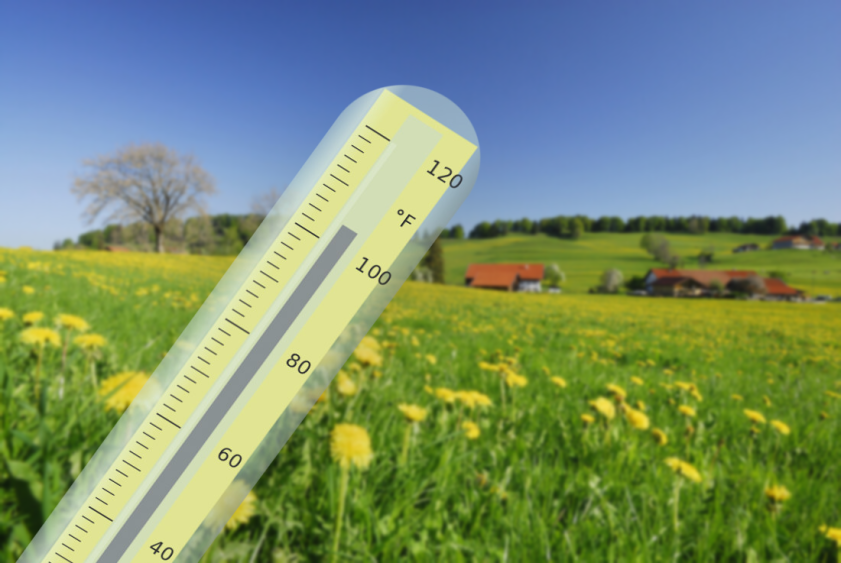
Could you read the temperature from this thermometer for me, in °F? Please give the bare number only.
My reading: 104
